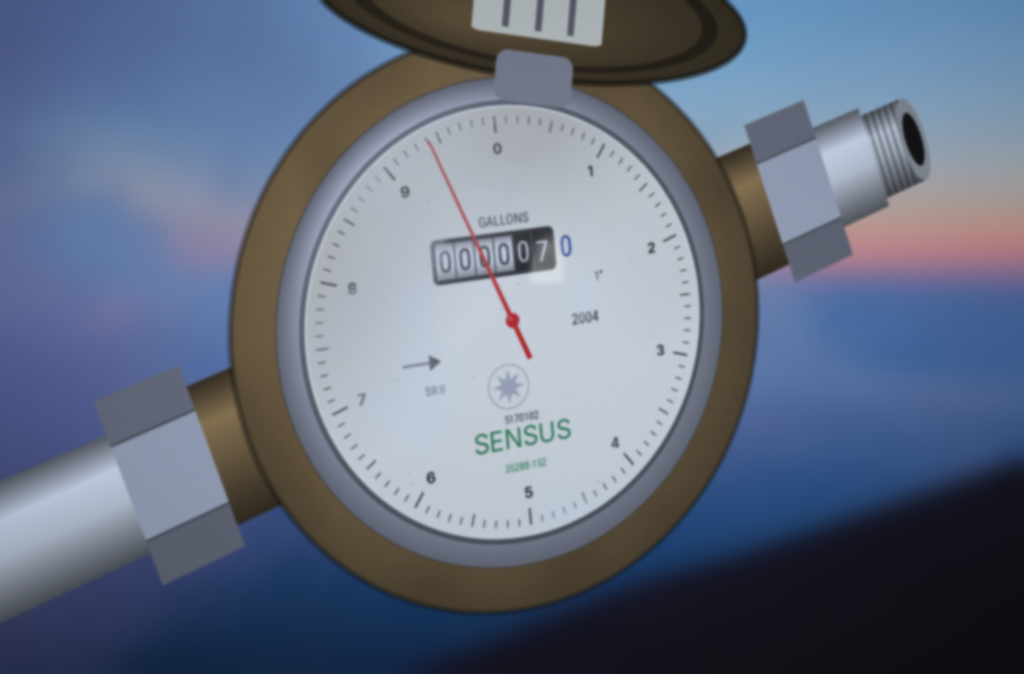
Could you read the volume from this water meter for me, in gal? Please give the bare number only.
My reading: 69.4
